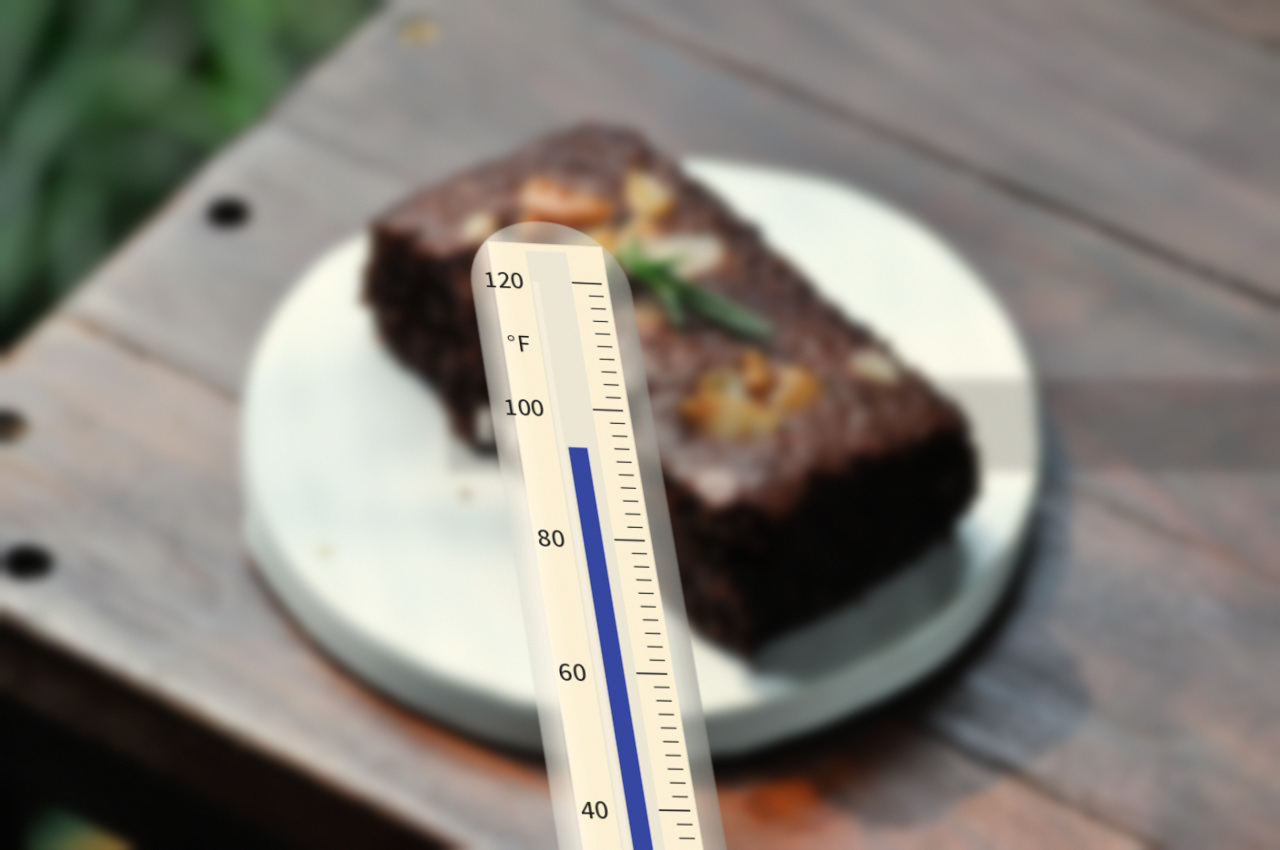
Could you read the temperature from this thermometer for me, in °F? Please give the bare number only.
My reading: 94
